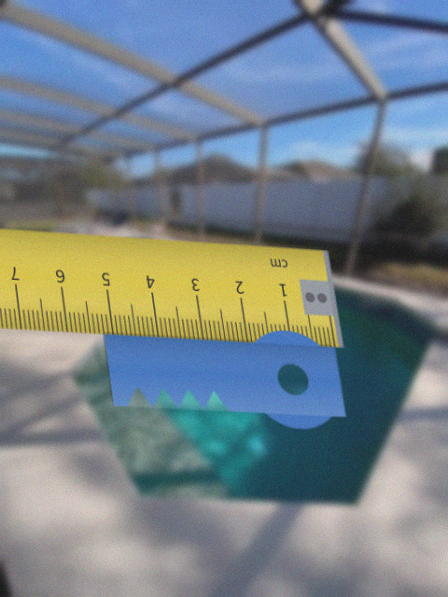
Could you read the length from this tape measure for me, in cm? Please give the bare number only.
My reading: 5.2
